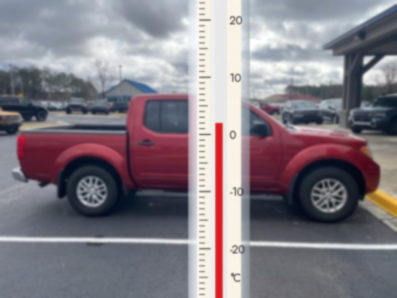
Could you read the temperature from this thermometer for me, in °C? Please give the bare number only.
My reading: 2
